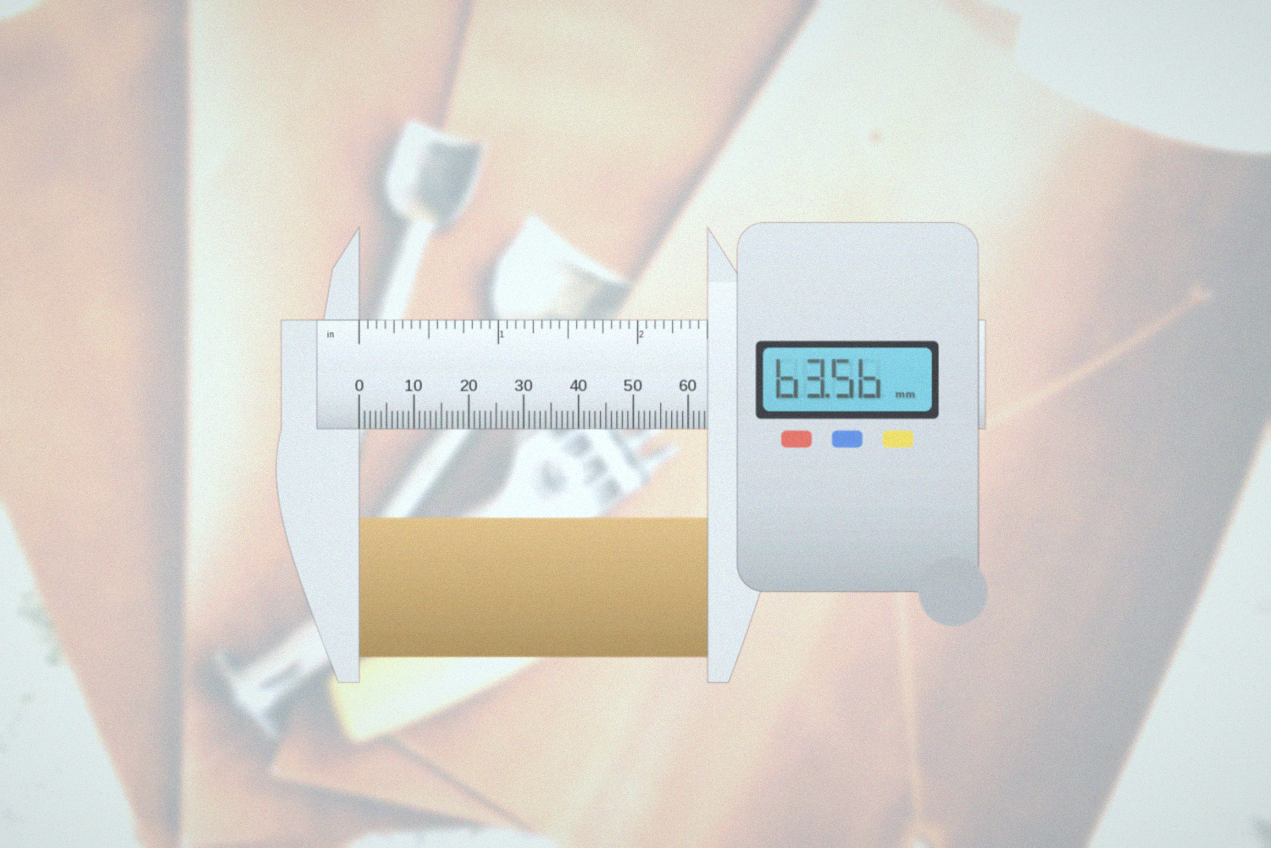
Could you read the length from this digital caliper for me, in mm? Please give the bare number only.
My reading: 63.56
